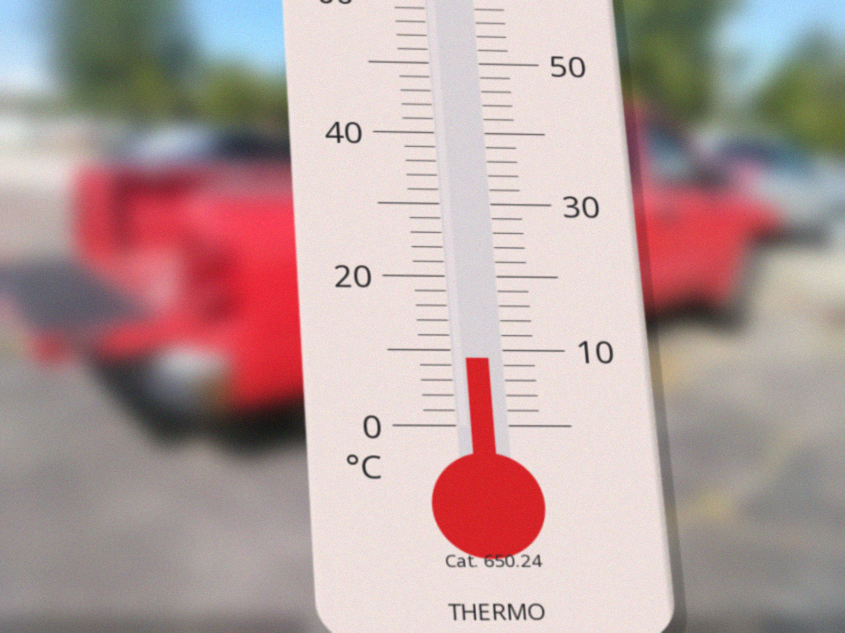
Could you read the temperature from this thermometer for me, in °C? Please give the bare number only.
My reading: 9
